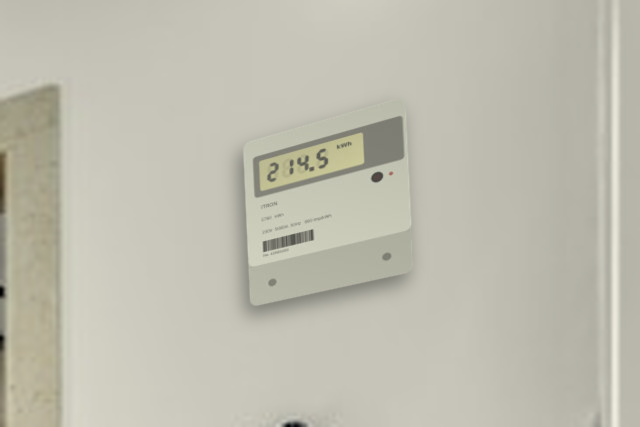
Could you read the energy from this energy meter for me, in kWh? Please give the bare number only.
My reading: 214.5
